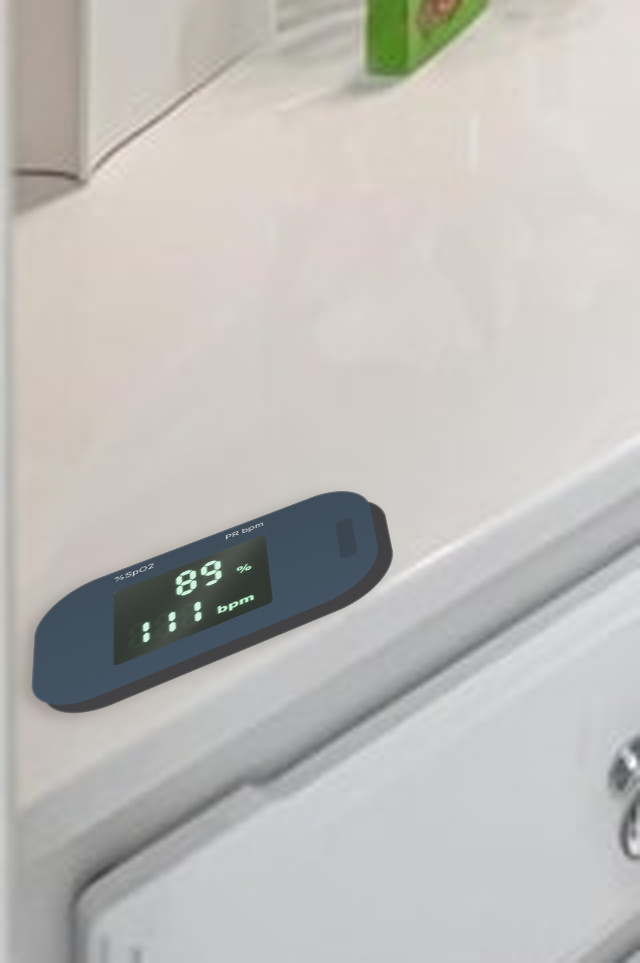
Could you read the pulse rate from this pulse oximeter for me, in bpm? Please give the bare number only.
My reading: 111
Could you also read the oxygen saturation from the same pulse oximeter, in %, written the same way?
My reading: 89
